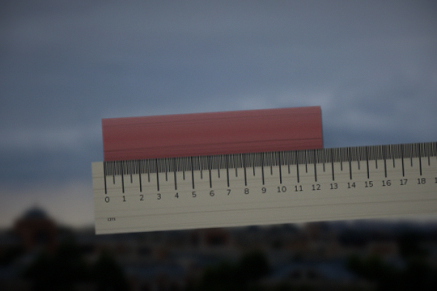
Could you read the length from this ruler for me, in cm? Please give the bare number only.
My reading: 12.5
